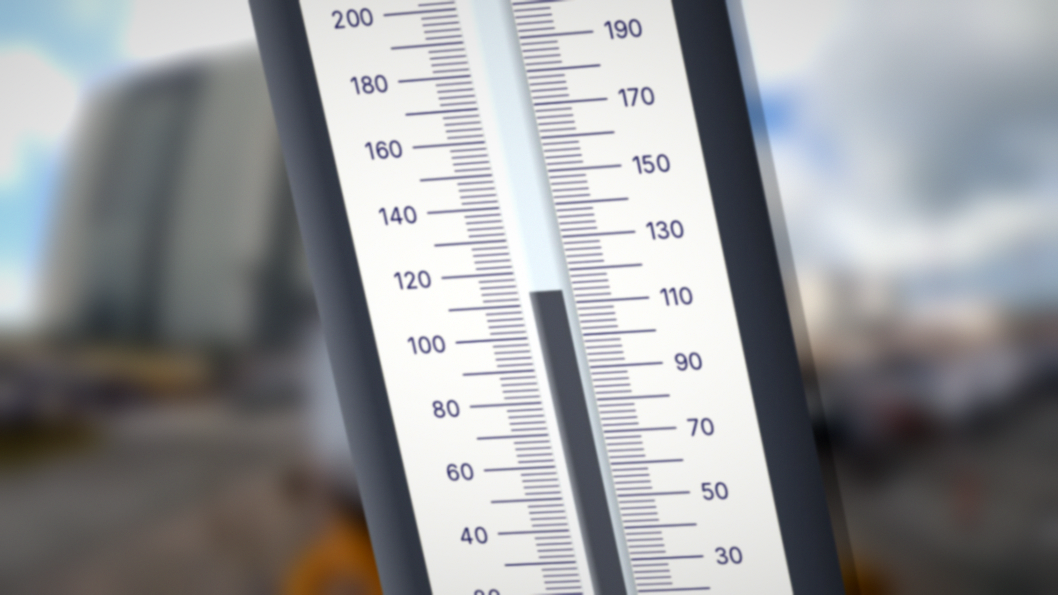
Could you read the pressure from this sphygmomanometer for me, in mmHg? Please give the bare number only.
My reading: 114
